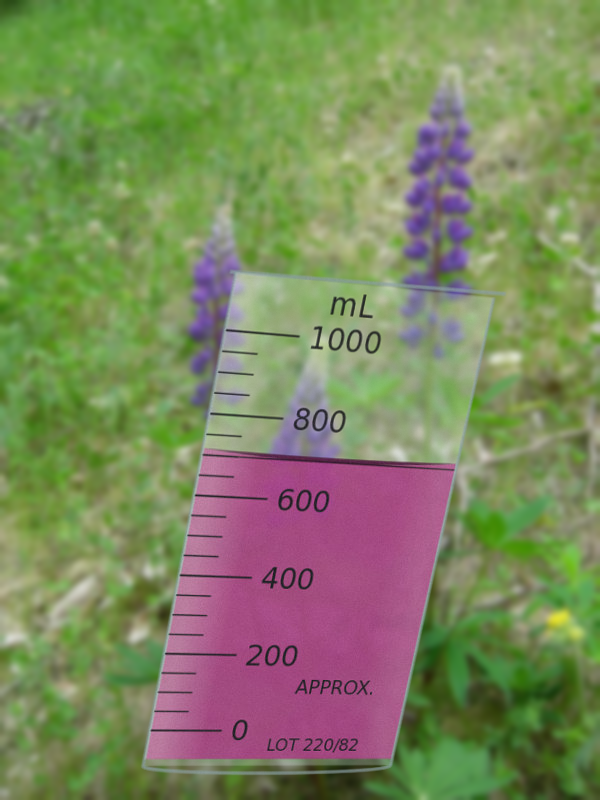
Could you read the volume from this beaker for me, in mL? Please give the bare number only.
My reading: 700
